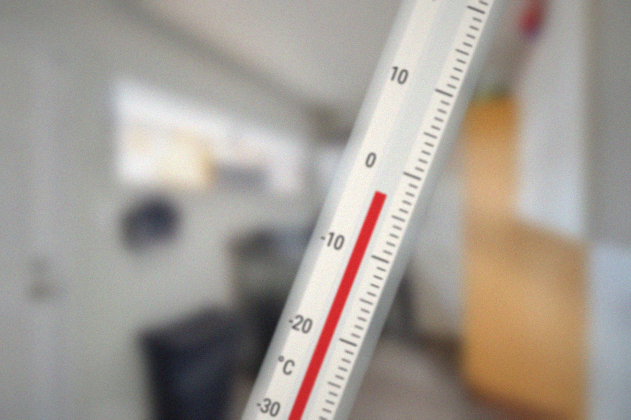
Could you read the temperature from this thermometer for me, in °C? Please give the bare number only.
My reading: -3
